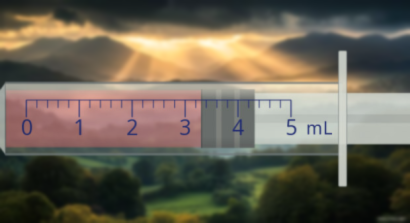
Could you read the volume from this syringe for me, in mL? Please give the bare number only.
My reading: 3.3
